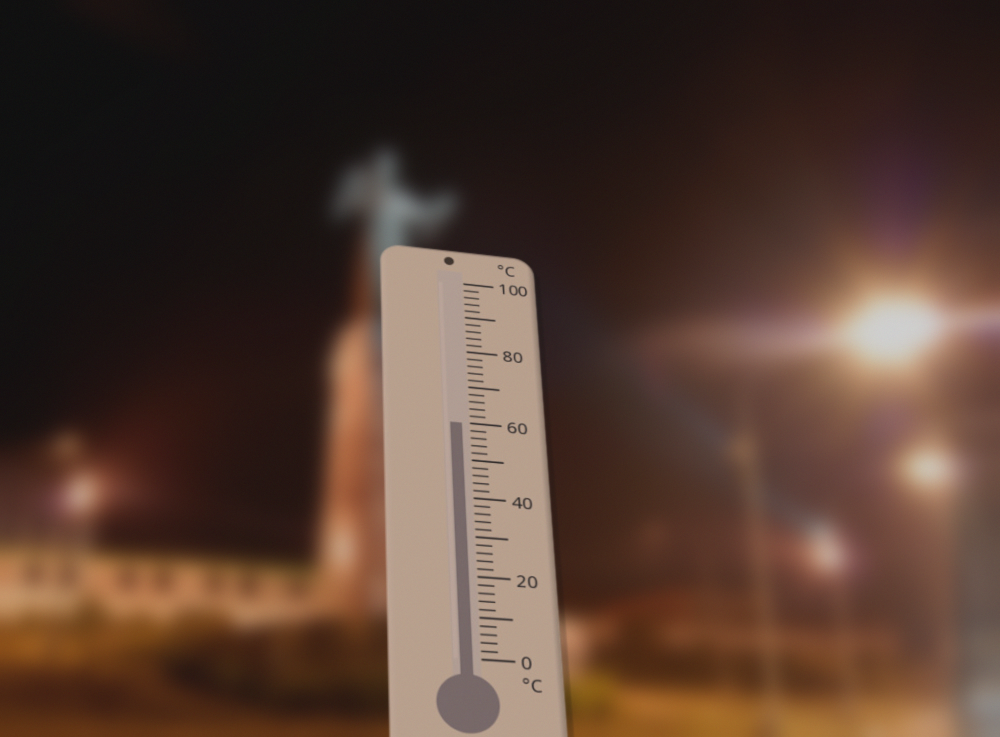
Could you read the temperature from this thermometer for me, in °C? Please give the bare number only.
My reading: 60
